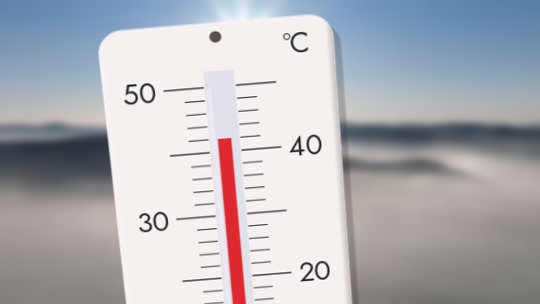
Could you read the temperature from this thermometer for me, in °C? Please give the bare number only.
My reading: 42
